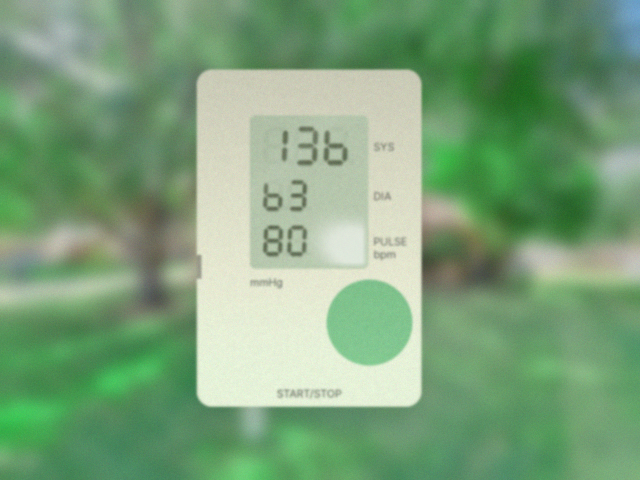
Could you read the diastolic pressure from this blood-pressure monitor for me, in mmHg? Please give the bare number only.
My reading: 63
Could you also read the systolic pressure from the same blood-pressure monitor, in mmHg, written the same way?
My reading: 136
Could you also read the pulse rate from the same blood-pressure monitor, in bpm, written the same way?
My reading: 80
